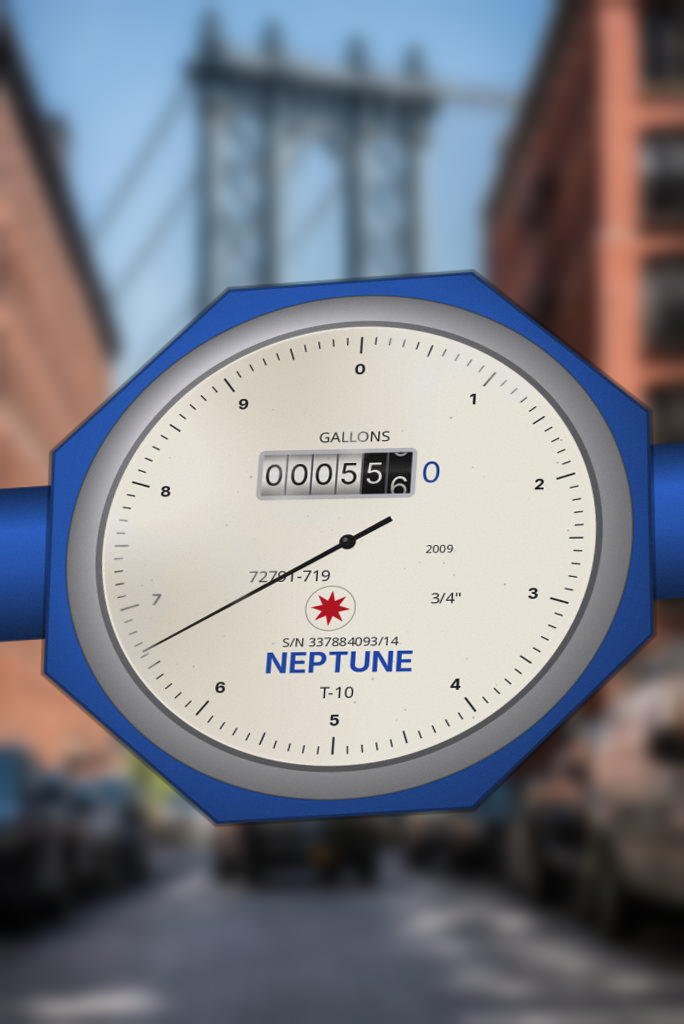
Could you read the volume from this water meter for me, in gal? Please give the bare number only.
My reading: 5556.6
